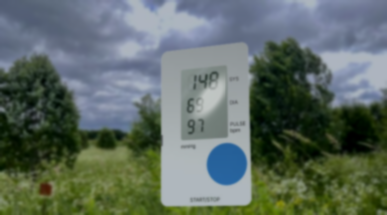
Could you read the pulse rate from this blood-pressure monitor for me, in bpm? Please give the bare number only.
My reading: 97
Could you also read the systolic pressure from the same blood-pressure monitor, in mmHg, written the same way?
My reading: 148
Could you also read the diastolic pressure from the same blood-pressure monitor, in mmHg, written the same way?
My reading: 69
